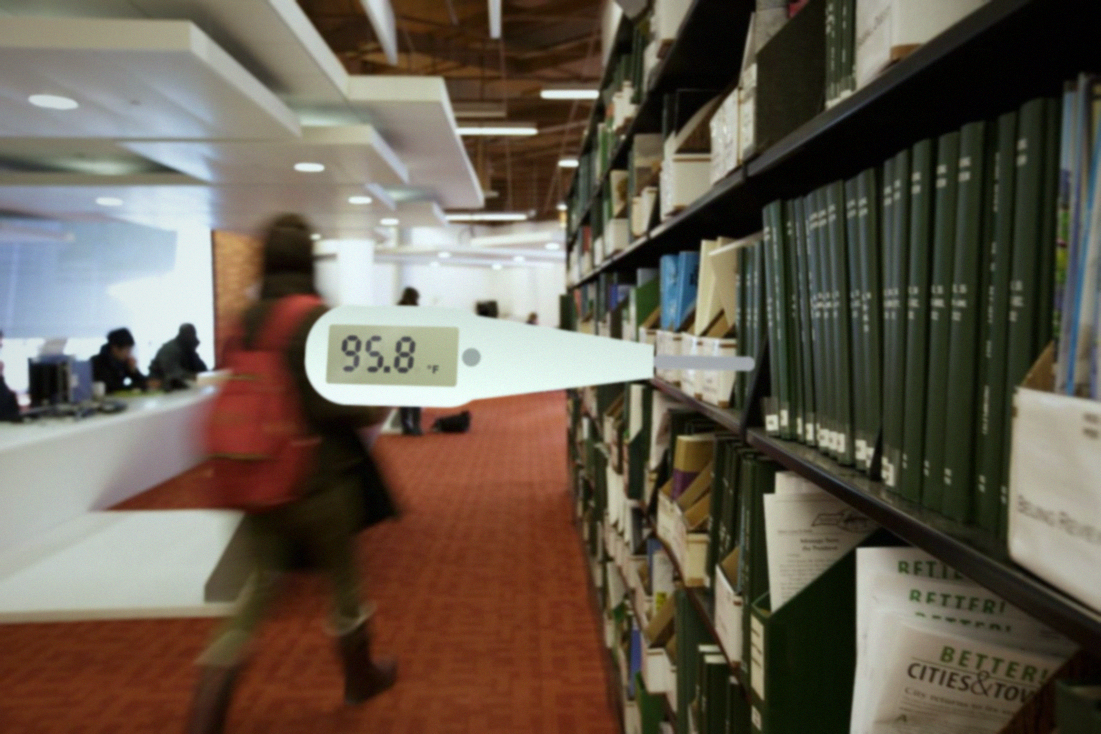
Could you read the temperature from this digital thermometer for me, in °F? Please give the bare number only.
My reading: 95.8
